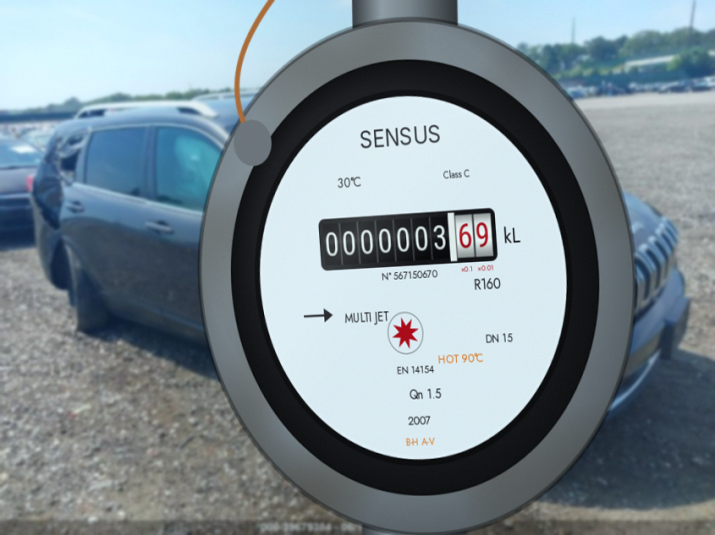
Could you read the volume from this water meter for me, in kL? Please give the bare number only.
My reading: 3.69
